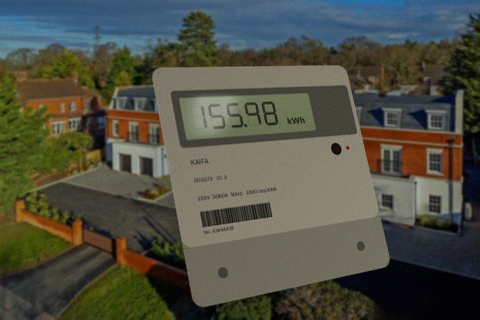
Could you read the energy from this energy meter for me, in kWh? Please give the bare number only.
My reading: 155.98
